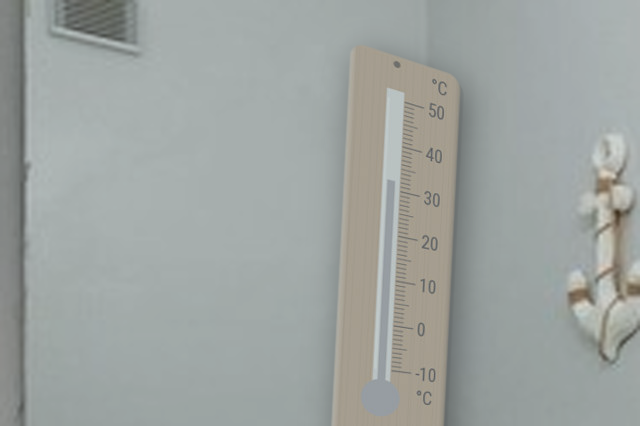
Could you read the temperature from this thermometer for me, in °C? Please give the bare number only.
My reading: 32
